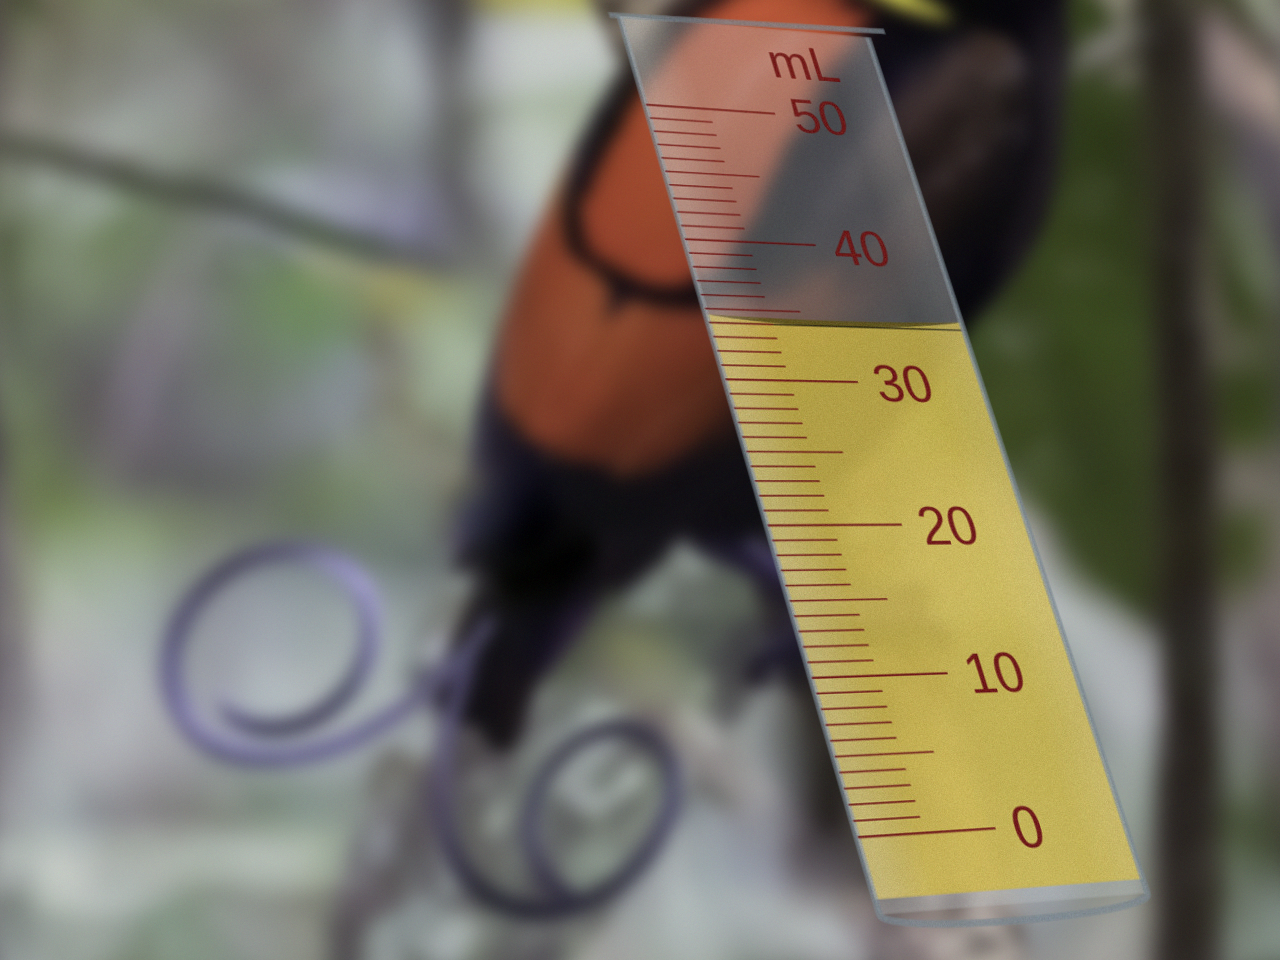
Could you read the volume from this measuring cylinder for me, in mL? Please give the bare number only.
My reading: 34
